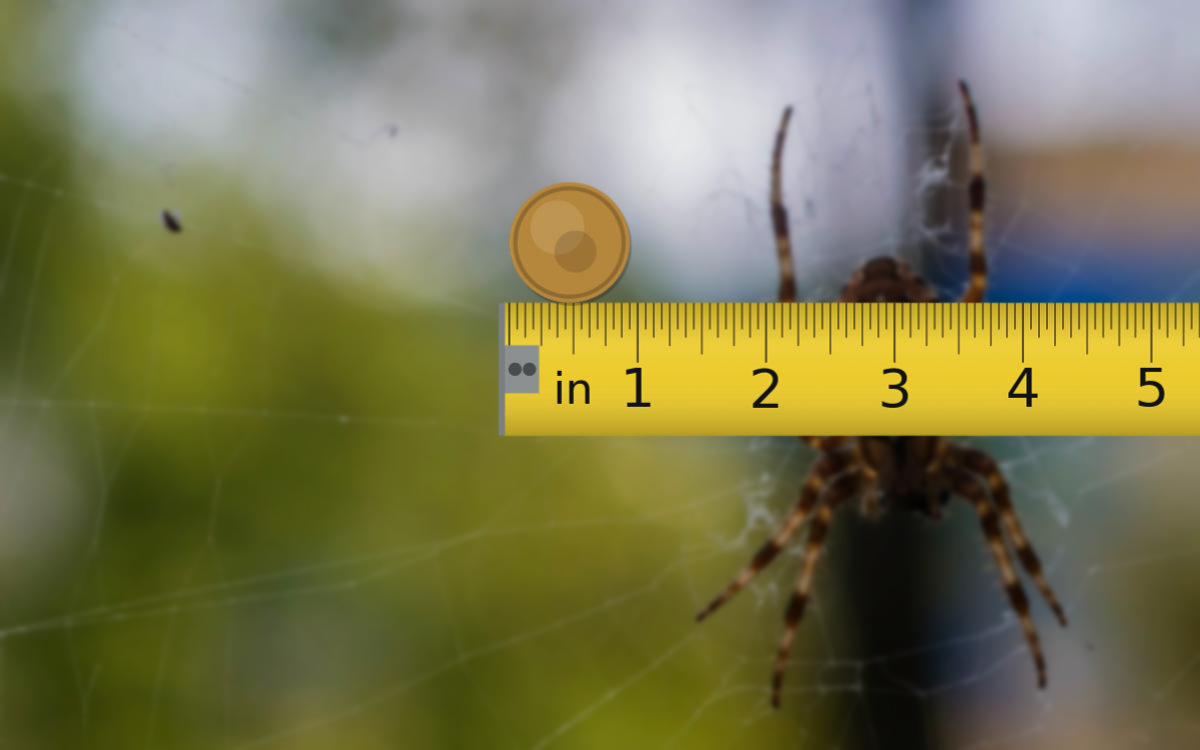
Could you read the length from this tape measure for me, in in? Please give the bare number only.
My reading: 0.9375
